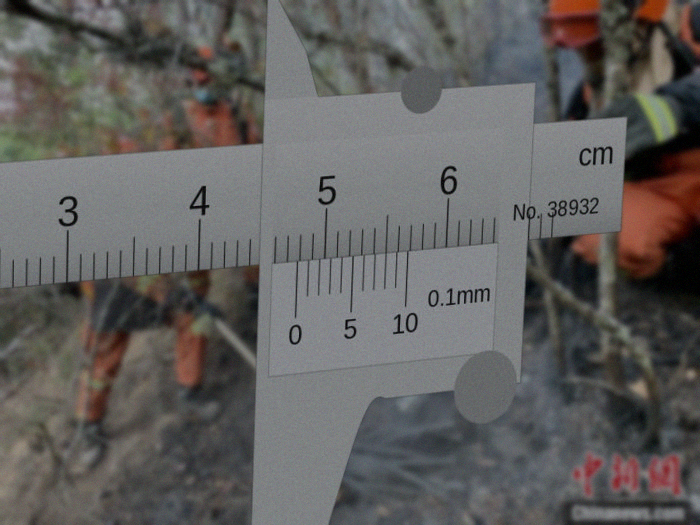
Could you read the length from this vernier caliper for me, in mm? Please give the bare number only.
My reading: 47.8
